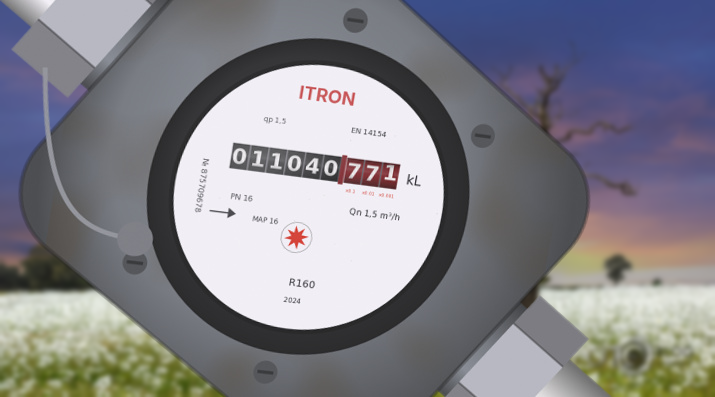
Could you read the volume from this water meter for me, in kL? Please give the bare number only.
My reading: 11040.771
